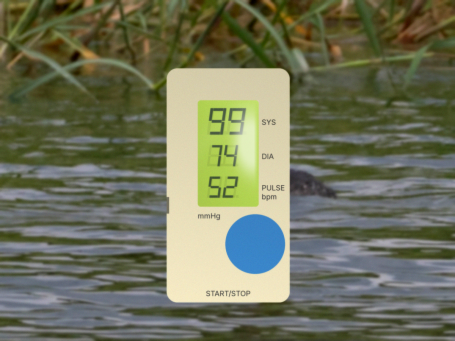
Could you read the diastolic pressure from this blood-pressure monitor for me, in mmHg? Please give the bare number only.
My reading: 74
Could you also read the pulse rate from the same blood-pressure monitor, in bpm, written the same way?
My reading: 52
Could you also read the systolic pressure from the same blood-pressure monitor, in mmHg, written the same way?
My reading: 99
